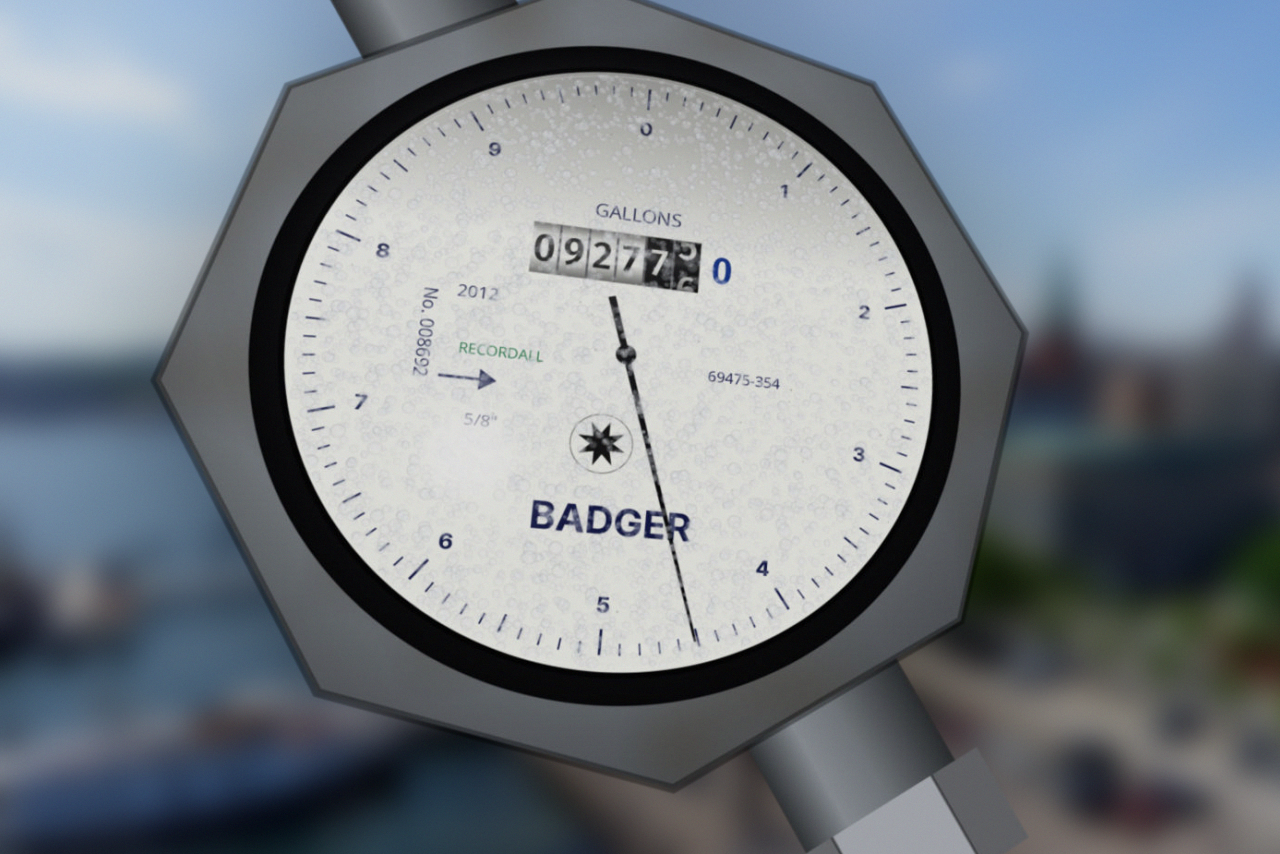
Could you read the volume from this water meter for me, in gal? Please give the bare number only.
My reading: 927754.5
